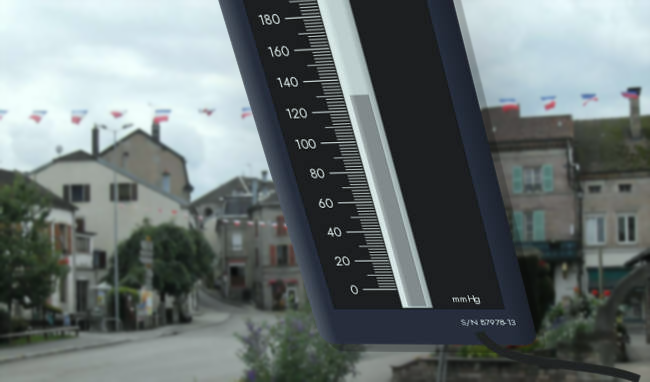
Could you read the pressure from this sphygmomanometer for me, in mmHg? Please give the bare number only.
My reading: 130
